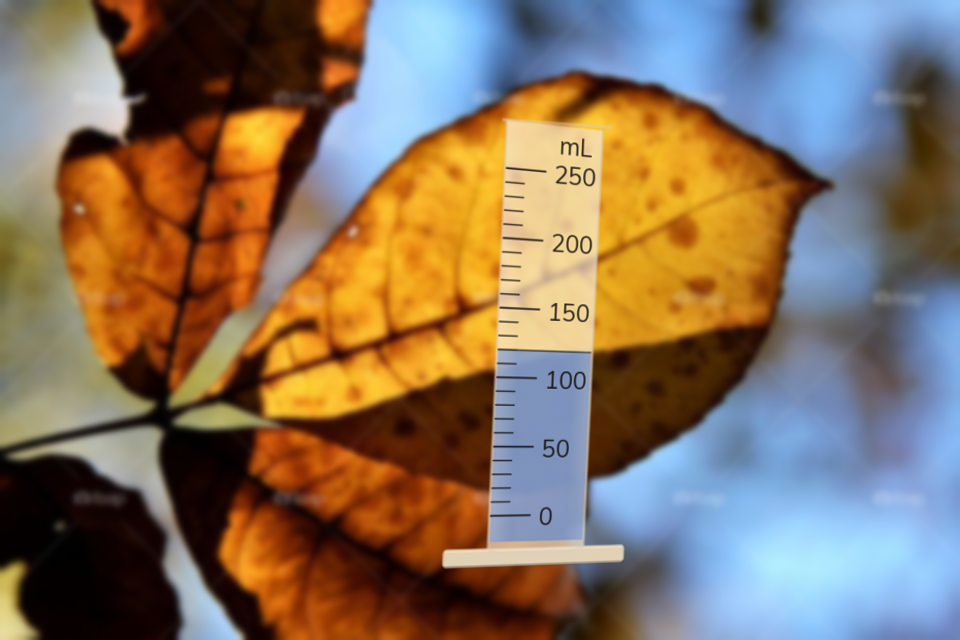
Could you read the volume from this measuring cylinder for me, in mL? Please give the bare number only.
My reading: 120
